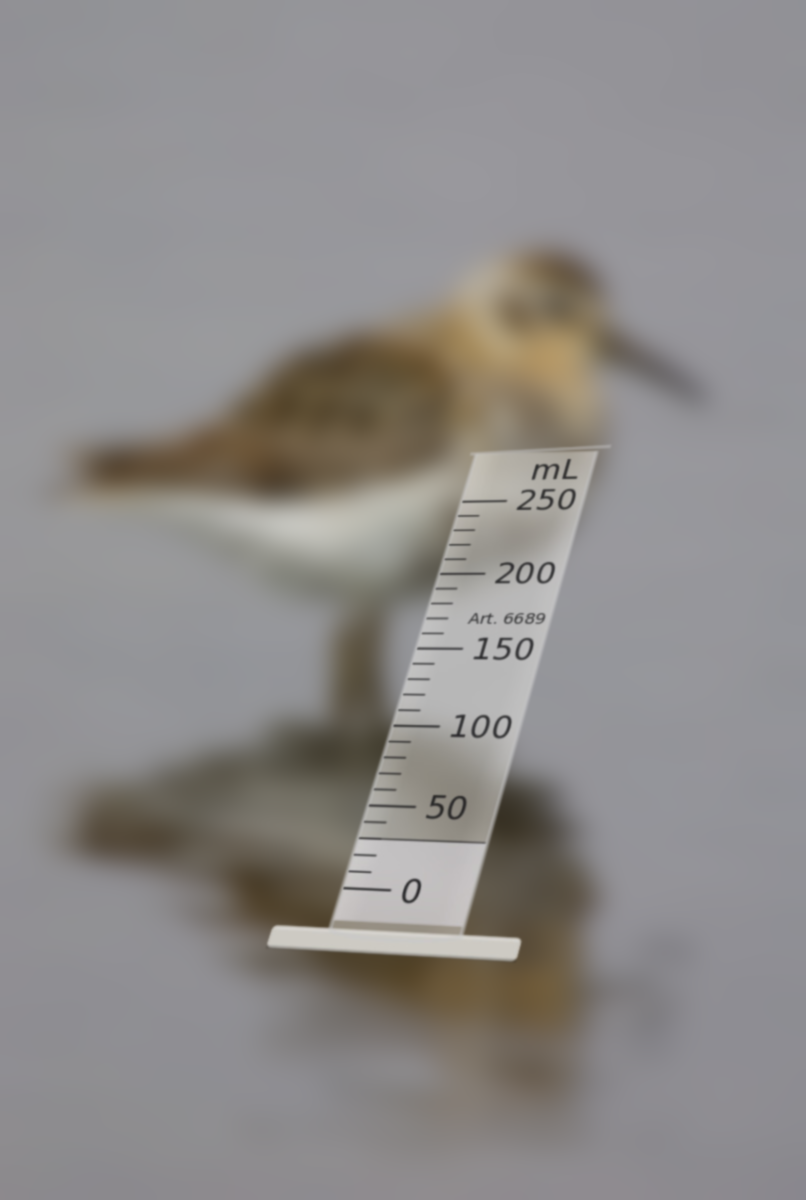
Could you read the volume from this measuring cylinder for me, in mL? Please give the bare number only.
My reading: 30
